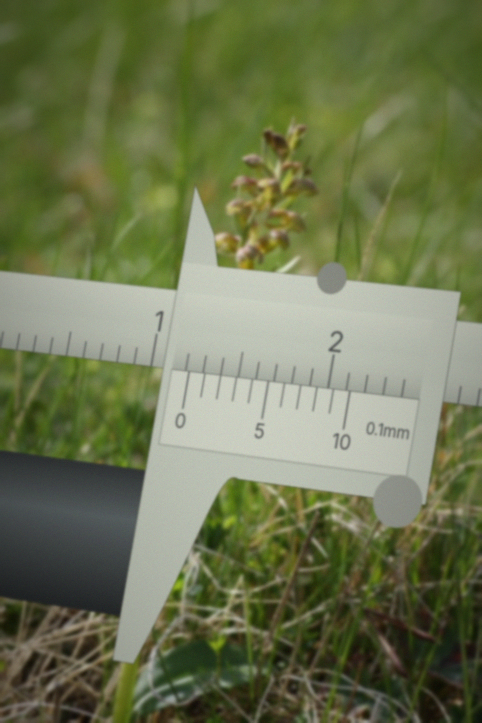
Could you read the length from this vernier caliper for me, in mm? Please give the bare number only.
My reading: 12.2
